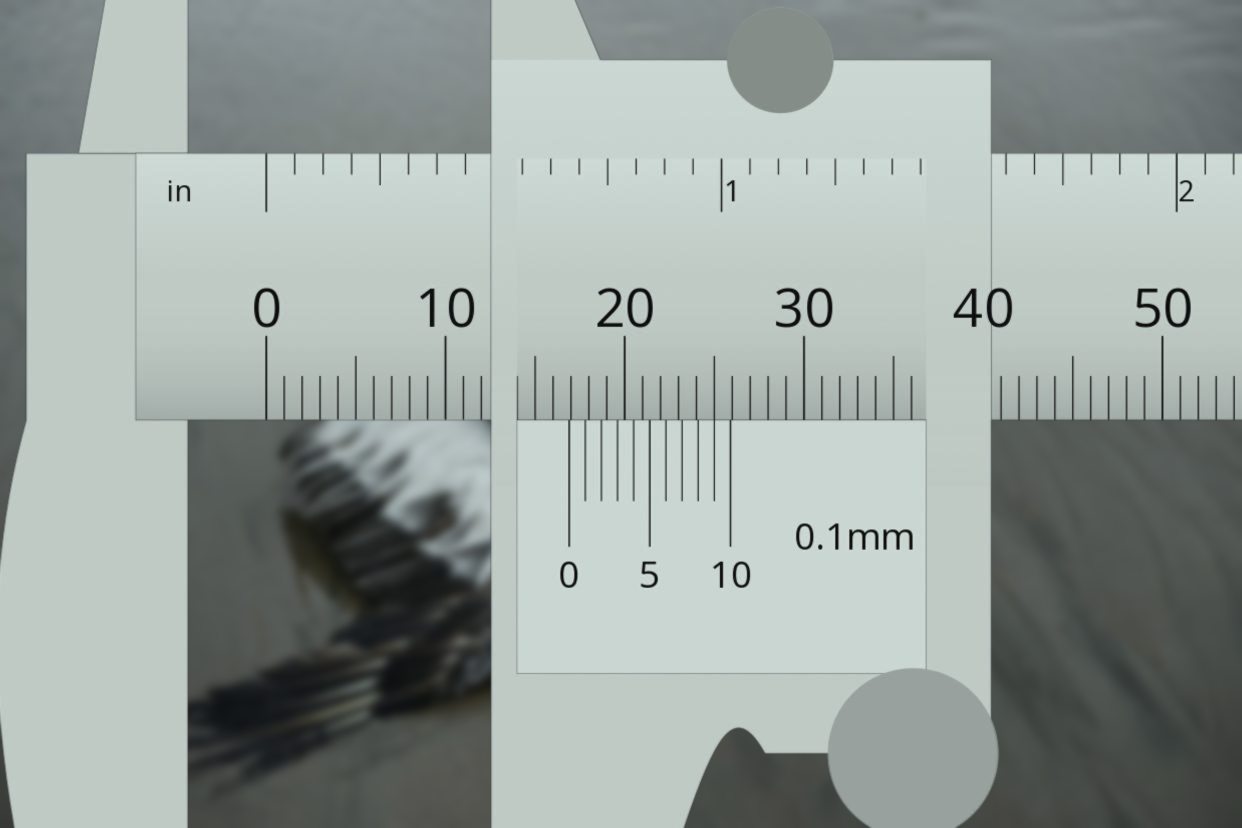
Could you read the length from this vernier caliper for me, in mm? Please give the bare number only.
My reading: 16.9
